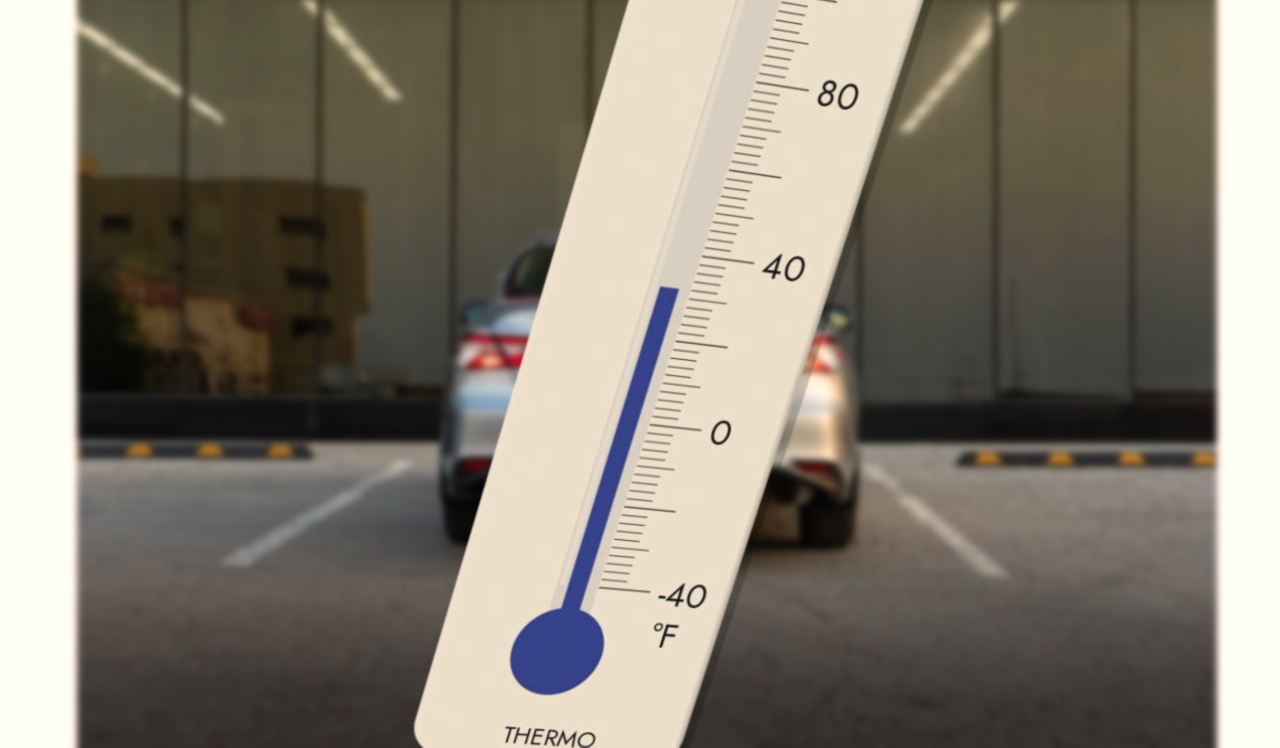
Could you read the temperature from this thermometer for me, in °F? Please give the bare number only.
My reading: 32
